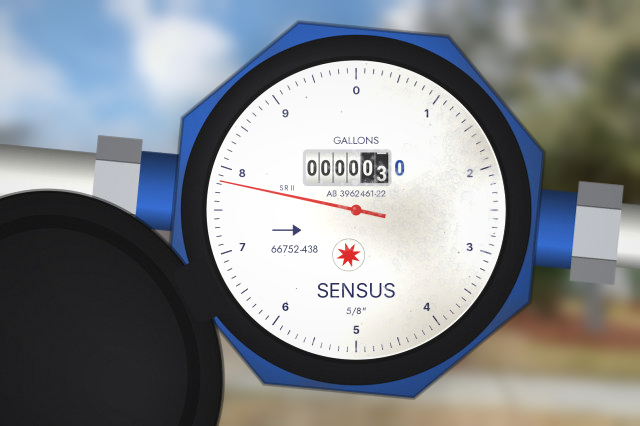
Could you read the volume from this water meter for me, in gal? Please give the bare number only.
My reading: 27.8
